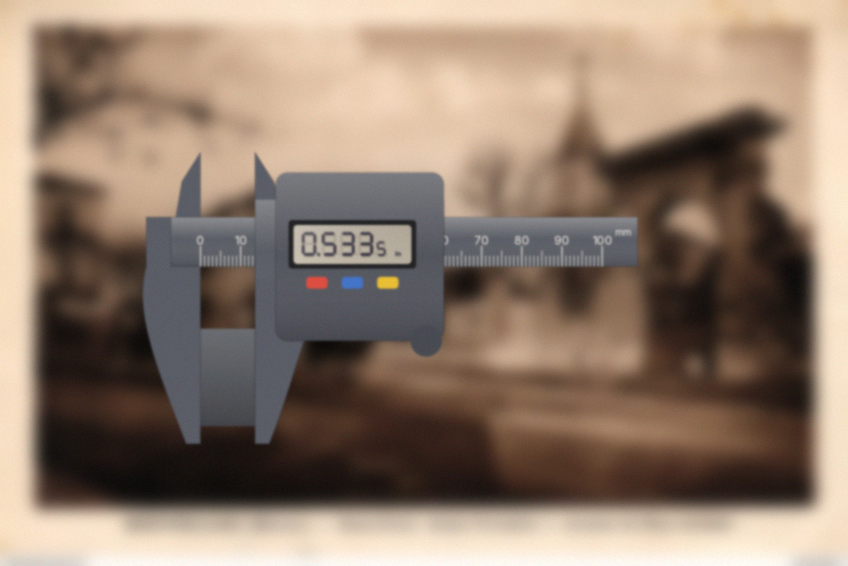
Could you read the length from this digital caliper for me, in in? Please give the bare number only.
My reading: 0.5335
